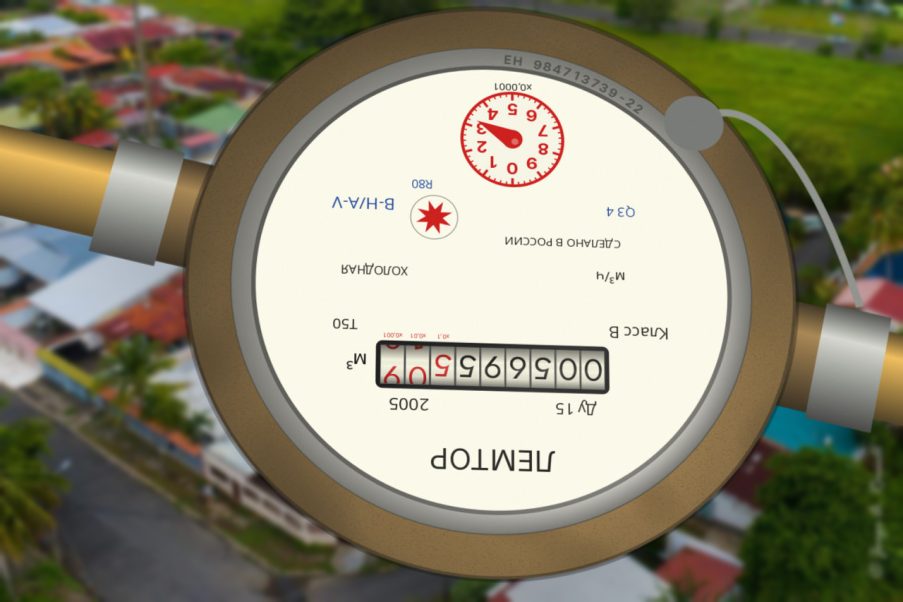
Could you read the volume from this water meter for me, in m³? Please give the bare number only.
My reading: 5695.5093
